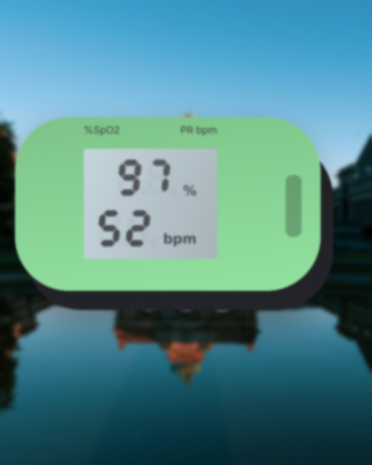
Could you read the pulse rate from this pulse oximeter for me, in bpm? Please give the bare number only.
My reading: 52
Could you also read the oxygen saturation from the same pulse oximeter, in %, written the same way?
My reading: 97
